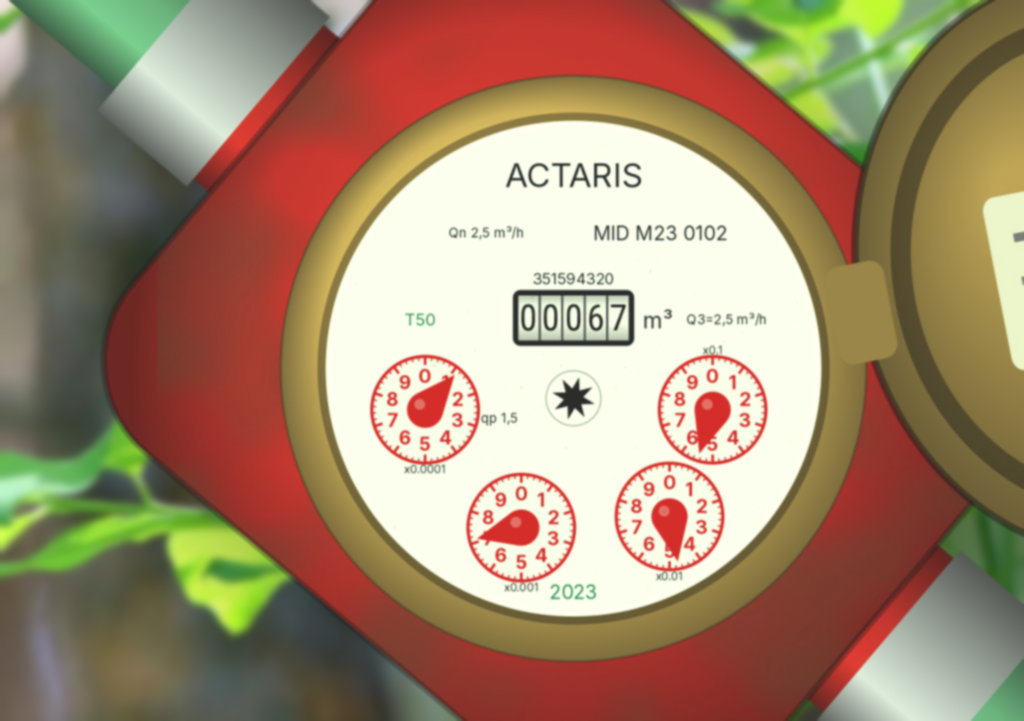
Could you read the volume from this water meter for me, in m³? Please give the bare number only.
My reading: 67.5471
